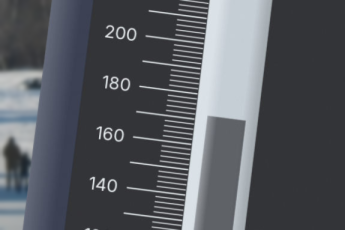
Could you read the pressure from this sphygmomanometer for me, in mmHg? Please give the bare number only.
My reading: 172
